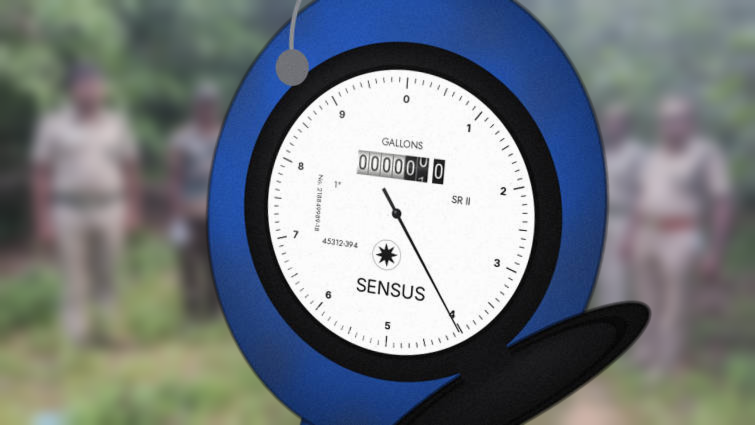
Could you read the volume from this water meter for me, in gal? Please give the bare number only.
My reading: 4.0
